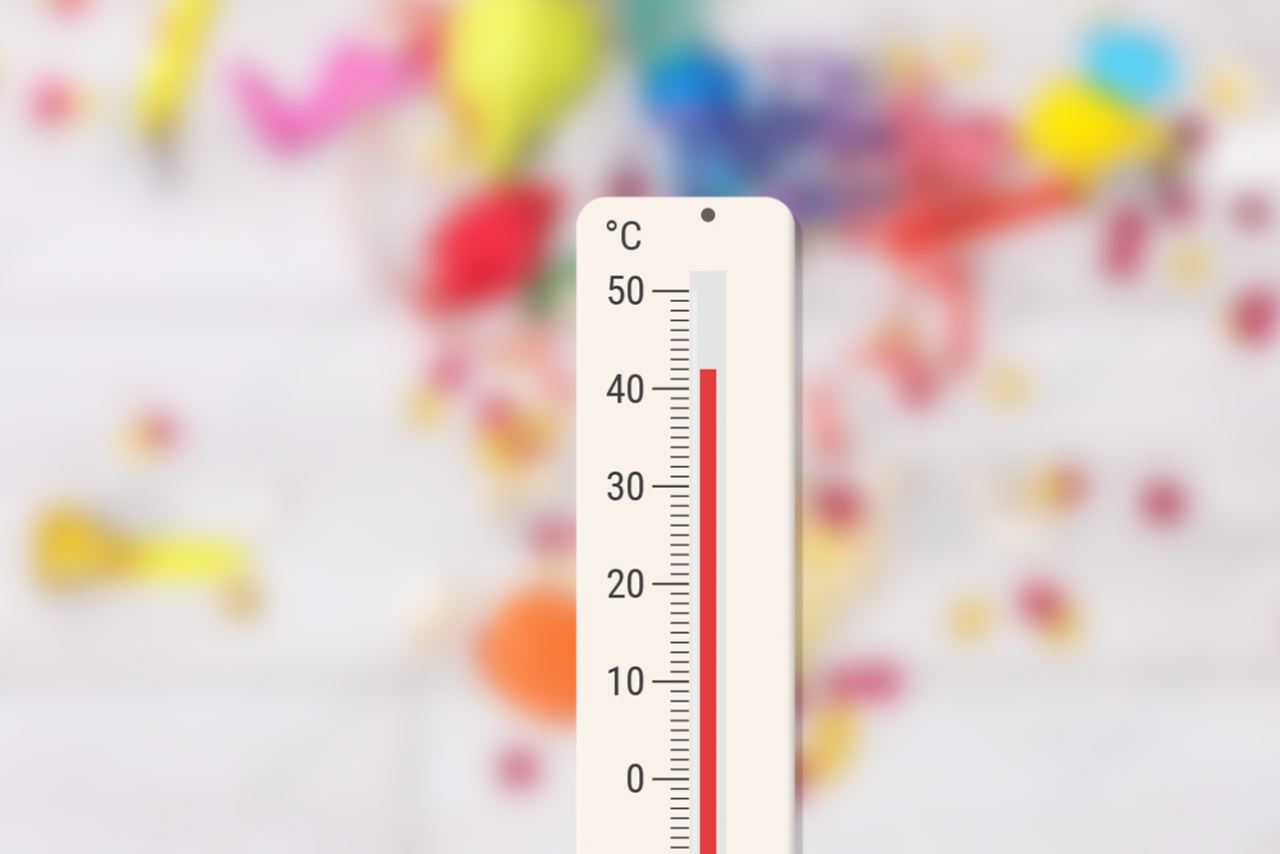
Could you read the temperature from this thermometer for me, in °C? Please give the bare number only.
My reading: 42
